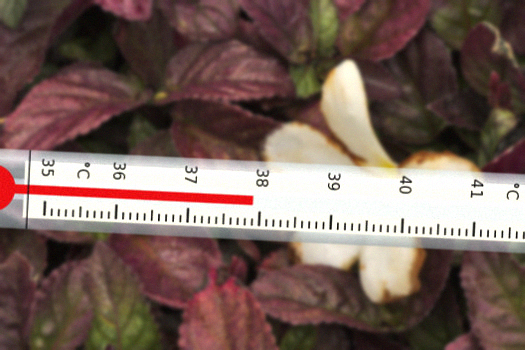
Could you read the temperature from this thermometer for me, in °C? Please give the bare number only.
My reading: 37.9
